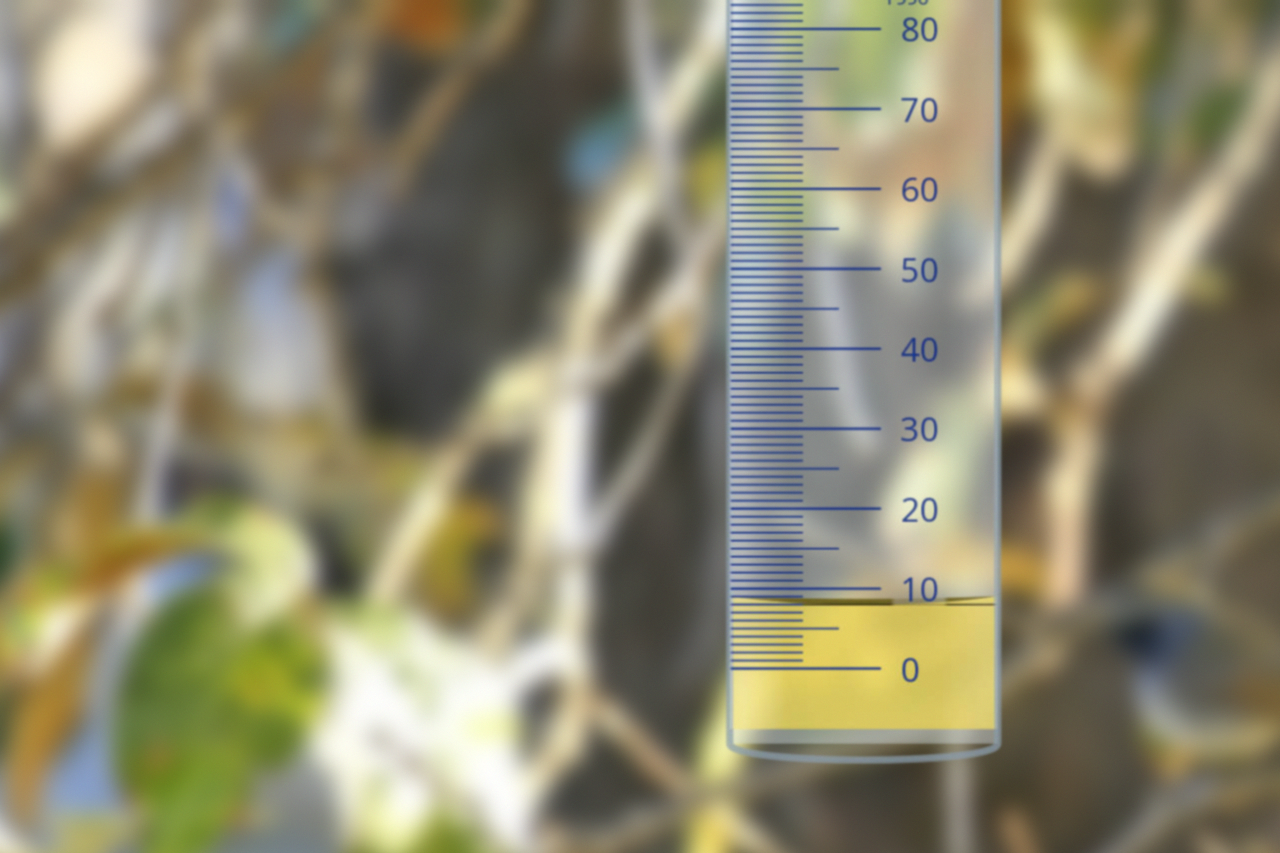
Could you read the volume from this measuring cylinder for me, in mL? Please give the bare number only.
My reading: 8
